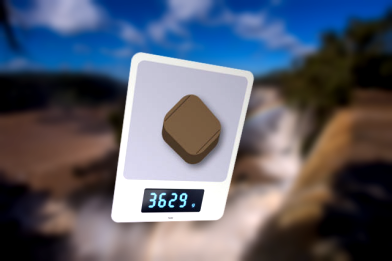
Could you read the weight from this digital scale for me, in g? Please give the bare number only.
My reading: 3629
